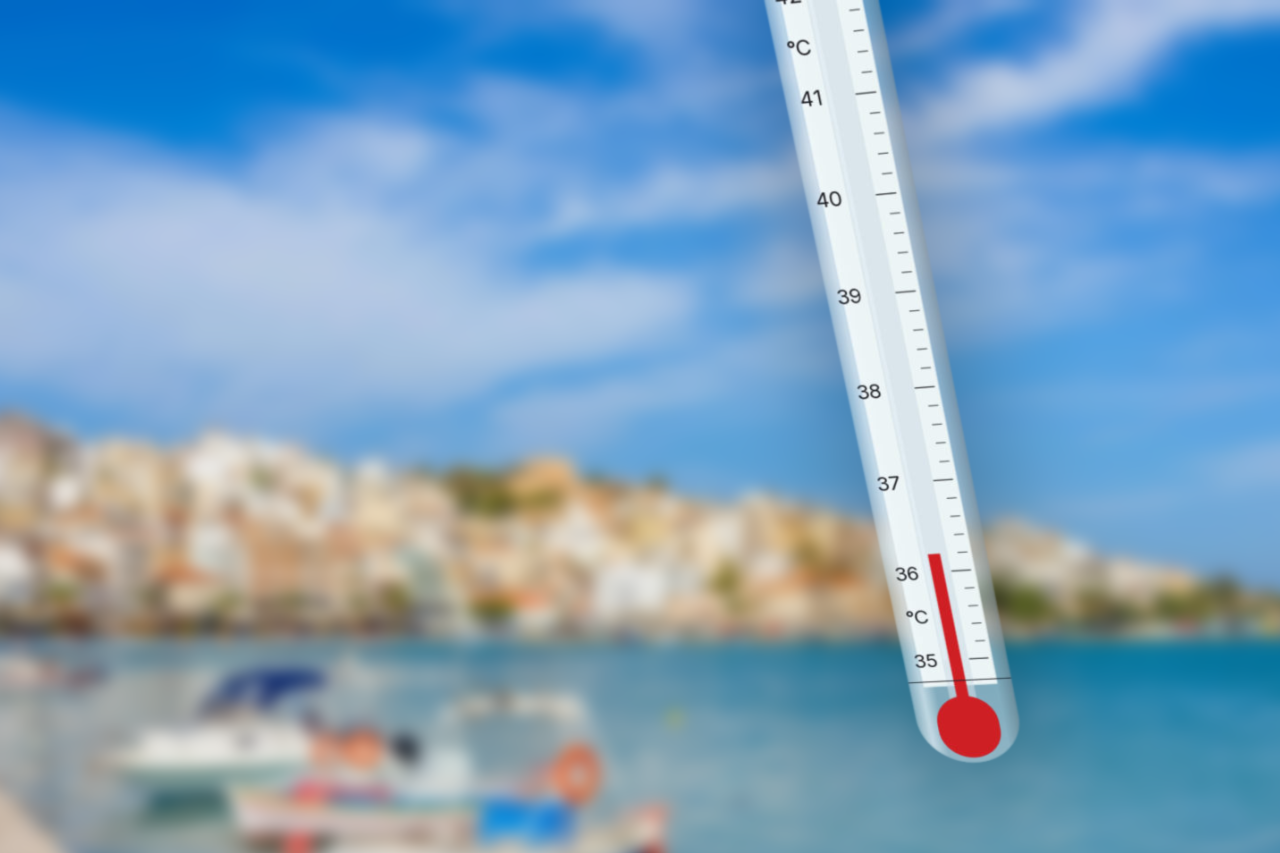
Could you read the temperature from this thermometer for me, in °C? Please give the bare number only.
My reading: 36.2
